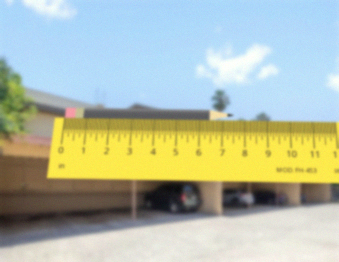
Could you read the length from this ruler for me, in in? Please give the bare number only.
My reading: 7.5
